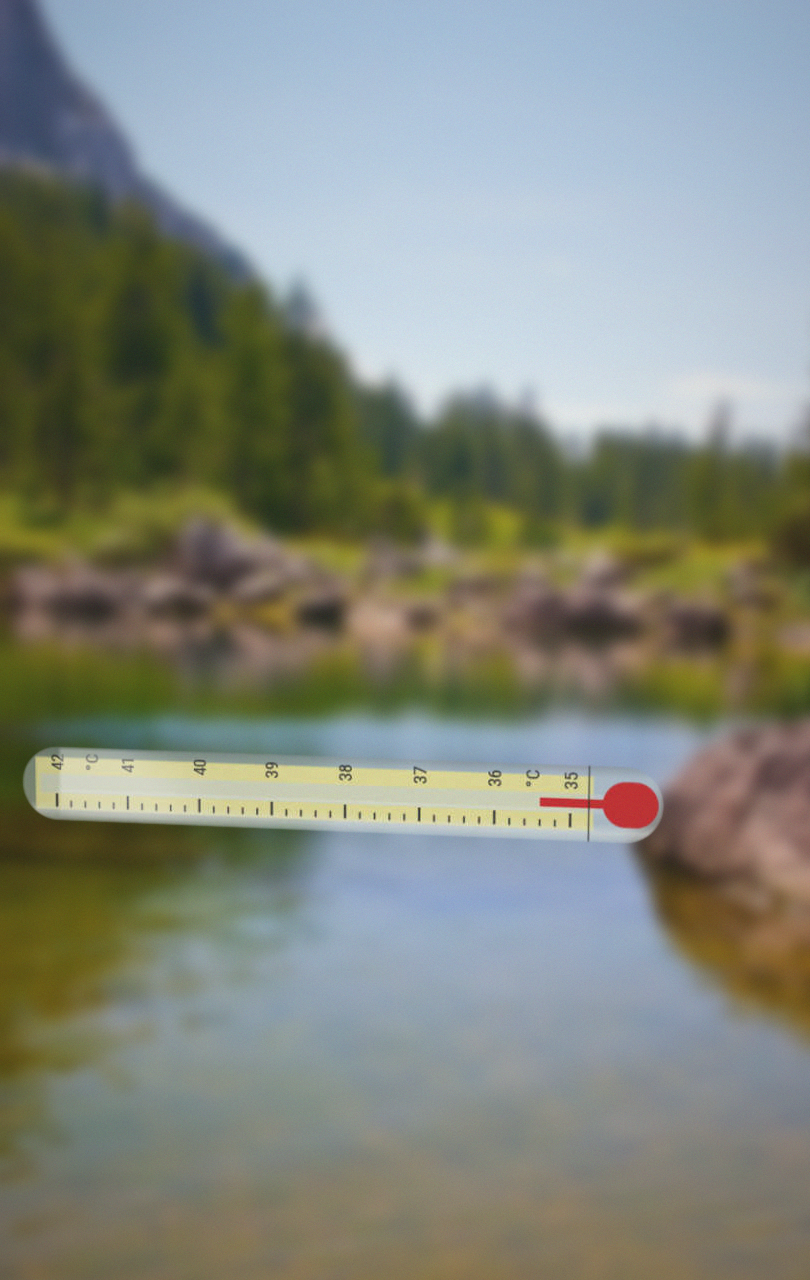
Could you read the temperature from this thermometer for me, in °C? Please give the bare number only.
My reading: 35.4
